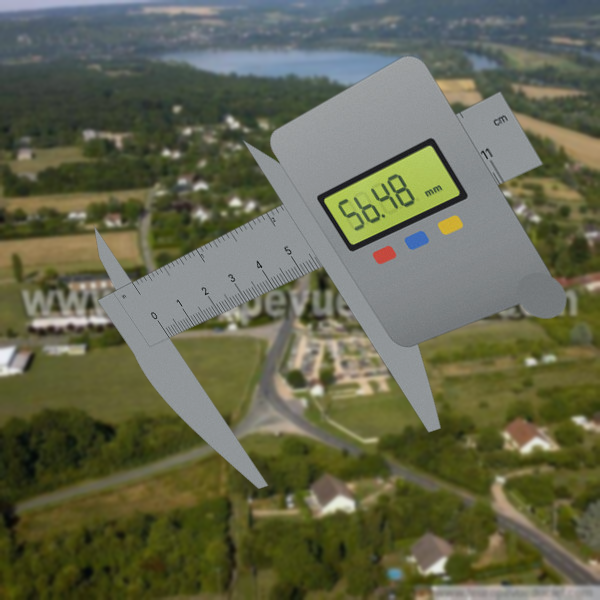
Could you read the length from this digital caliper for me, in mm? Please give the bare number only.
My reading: 56.48
